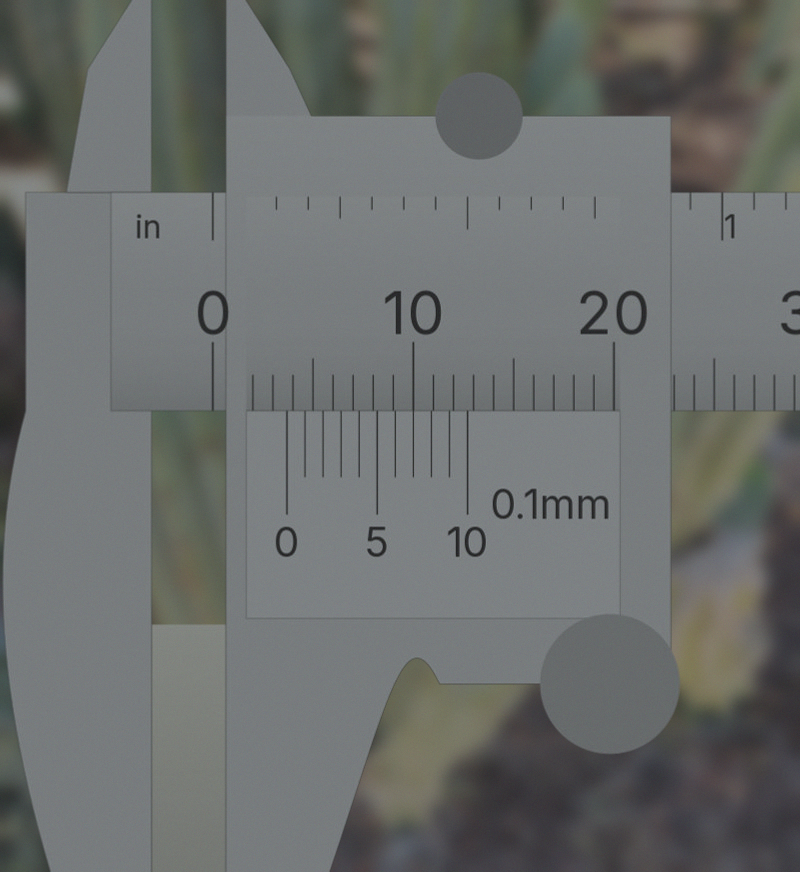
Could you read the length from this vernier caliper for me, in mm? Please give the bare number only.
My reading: 3.7
